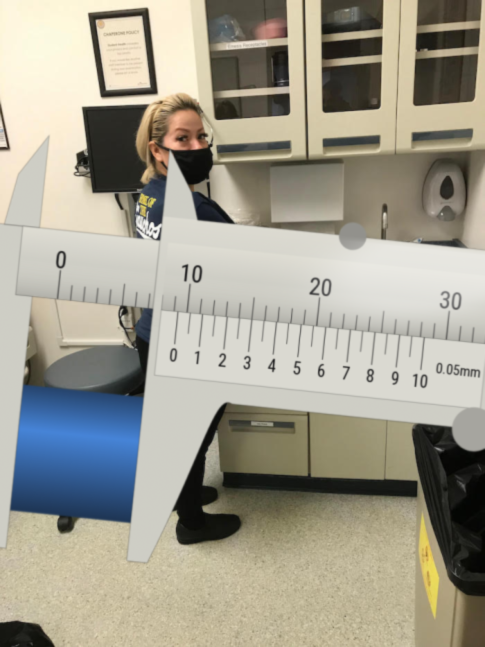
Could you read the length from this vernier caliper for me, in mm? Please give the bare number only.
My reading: 9.3
